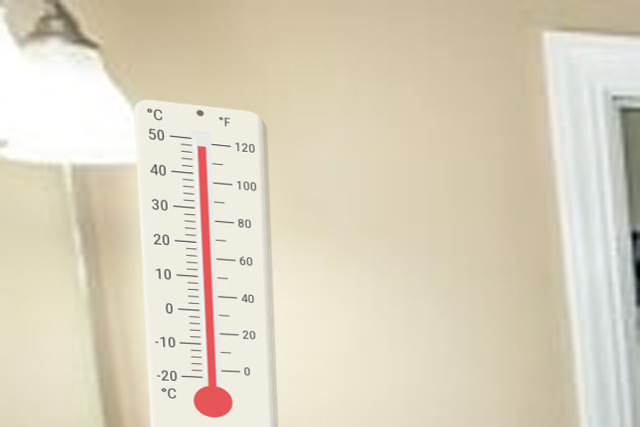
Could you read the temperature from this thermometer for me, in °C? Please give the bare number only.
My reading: 48
